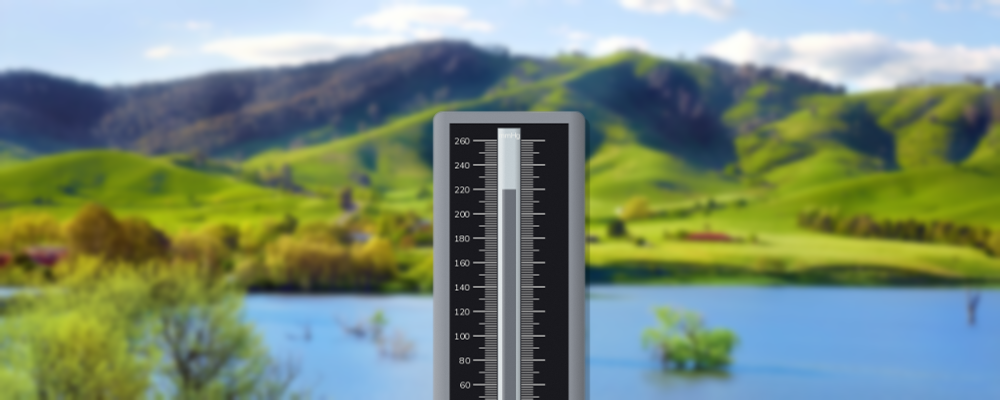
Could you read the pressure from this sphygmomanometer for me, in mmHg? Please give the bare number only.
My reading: 220
